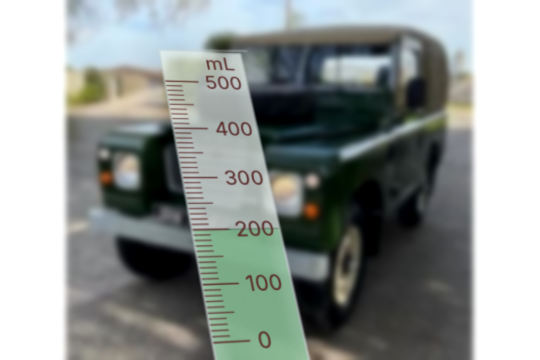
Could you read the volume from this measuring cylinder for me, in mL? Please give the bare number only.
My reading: 200
